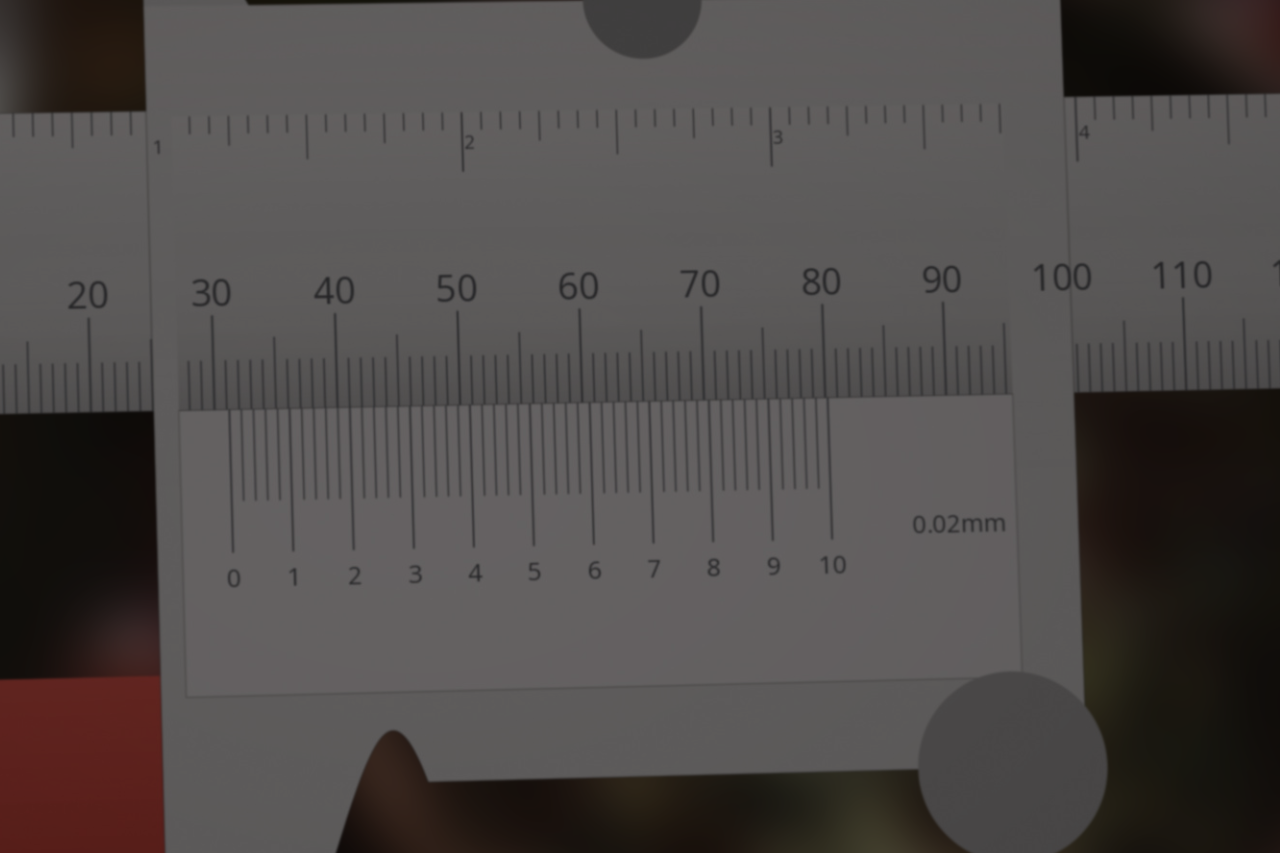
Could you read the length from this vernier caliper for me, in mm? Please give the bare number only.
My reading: 31.2
